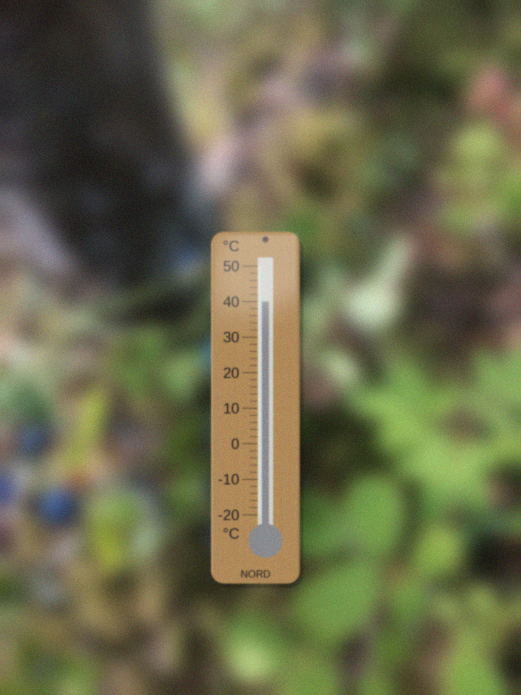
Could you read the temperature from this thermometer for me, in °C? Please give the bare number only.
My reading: 40
